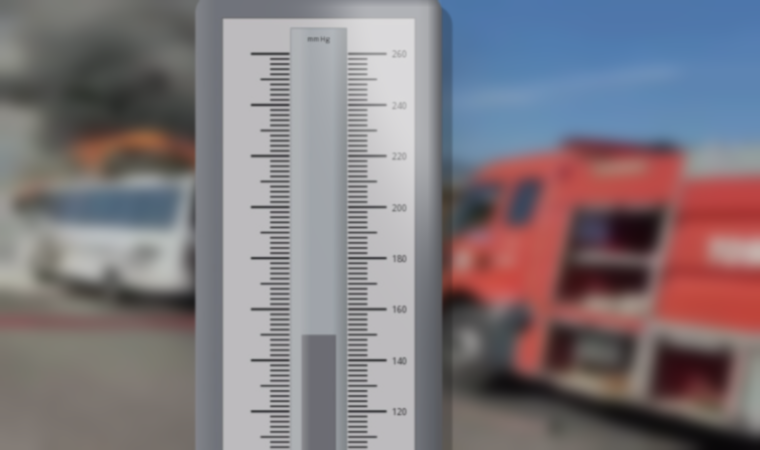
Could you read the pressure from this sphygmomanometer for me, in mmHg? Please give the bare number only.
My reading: 150
